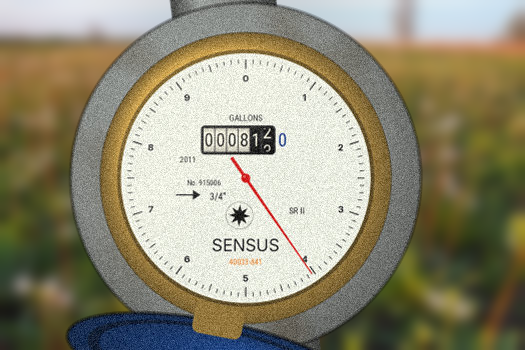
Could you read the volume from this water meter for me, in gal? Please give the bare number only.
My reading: 8124.0
